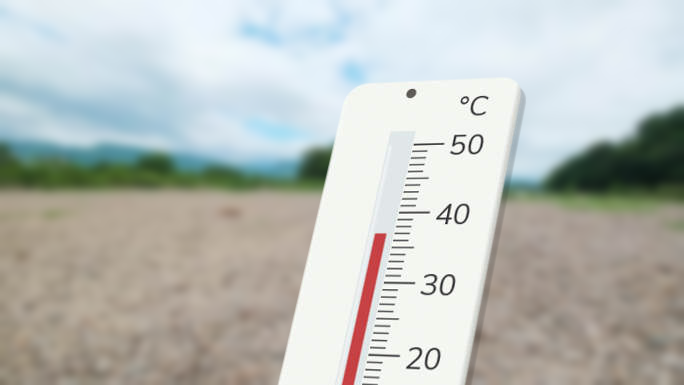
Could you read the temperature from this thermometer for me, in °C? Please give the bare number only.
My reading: 37
